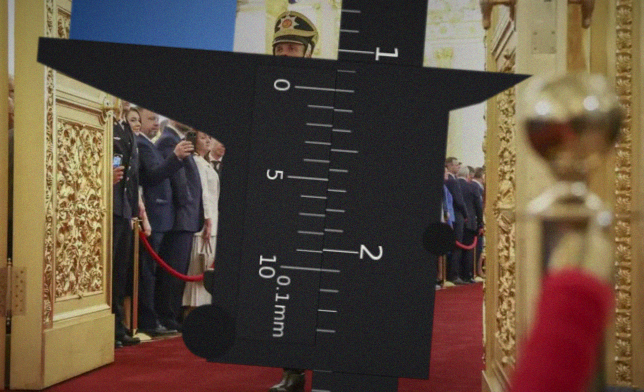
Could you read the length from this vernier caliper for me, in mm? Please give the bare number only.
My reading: 12.0
